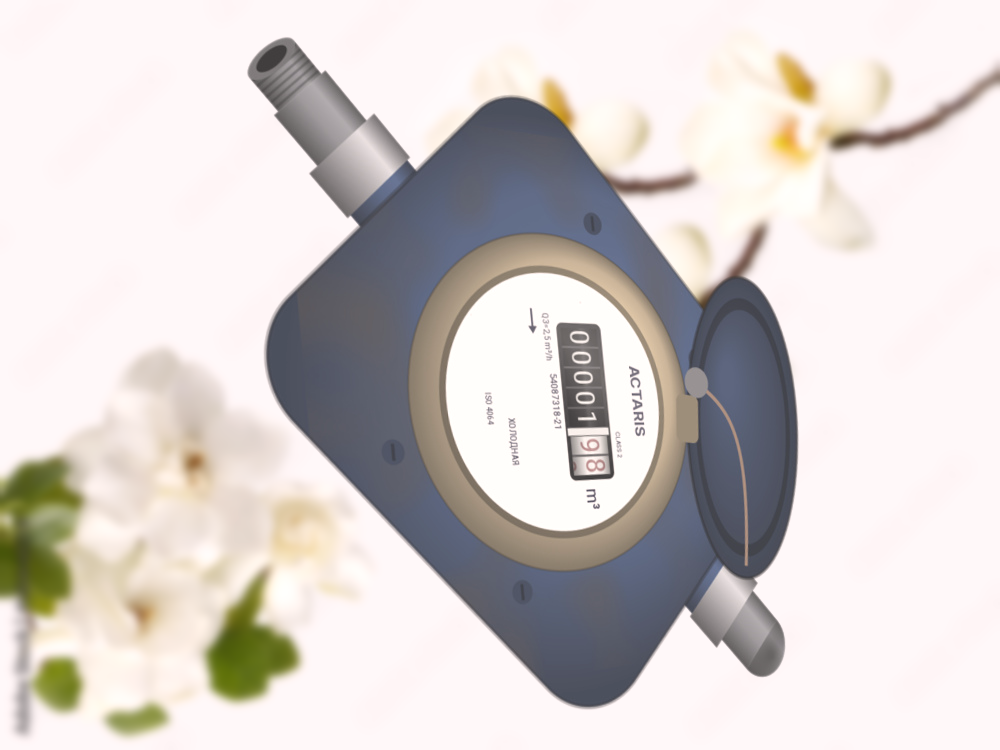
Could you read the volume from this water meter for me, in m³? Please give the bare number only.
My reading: 1.98
